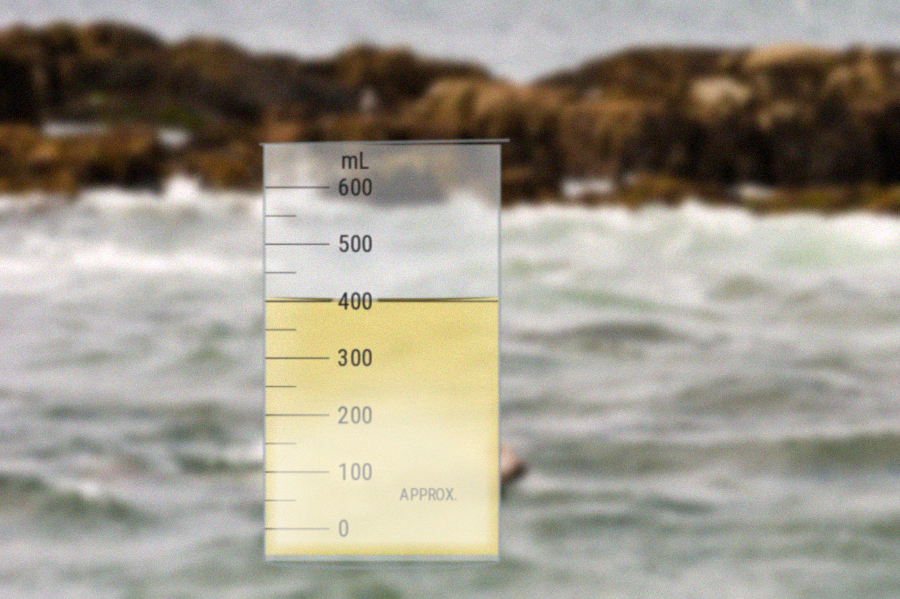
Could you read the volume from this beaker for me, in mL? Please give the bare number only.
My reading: 400
